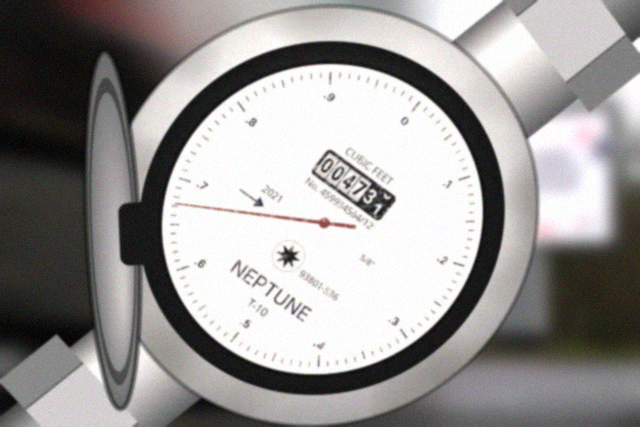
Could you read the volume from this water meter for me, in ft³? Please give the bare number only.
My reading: 4730.67
